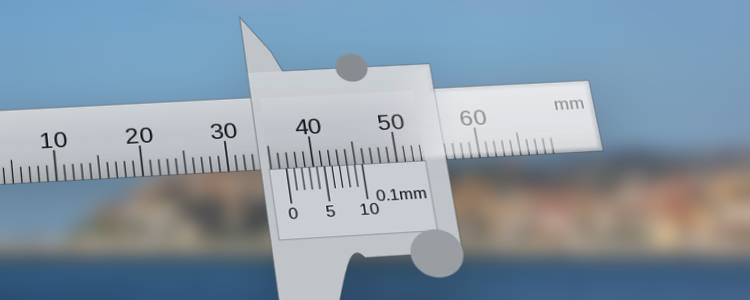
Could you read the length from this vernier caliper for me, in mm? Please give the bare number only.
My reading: 36.8
